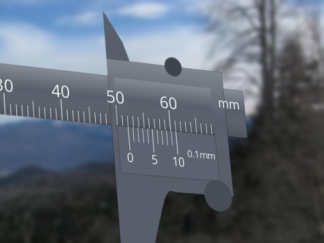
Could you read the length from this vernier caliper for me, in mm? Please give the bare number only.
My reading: 52.0
